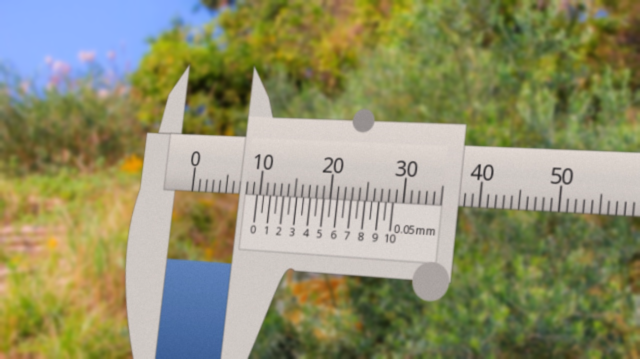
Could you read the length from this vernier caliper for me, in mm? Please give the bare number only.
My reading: 9.6
